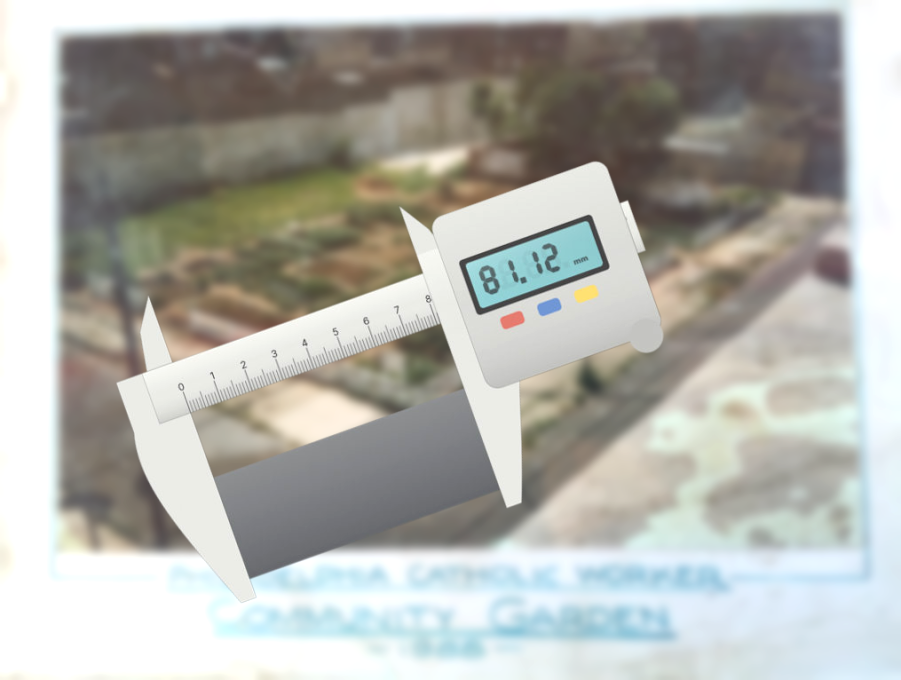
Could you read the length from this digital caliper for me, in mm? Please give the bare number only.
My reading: 81.12
